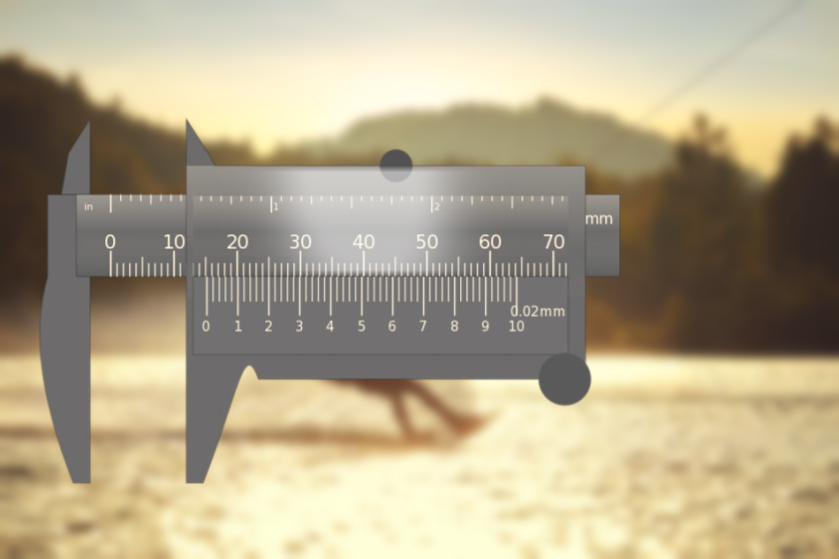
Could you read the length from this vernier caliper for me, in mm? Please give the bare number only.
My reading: 15.2
